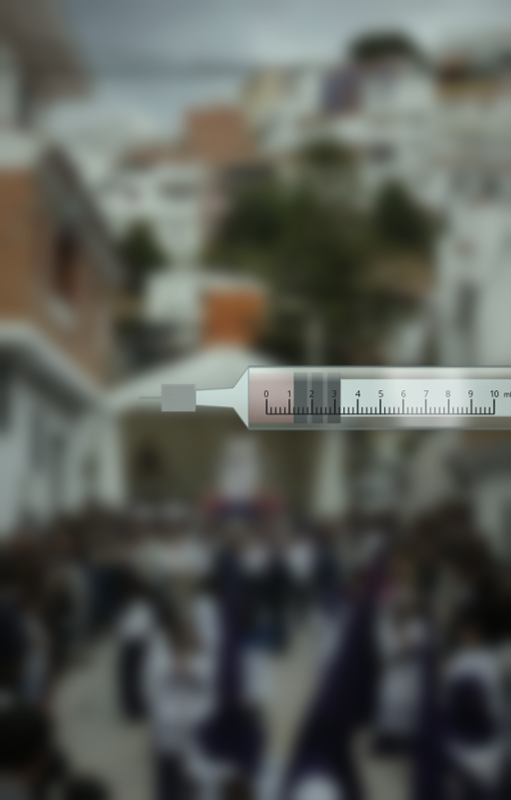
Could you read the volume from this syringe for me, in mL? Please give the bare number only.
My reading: 1.2
